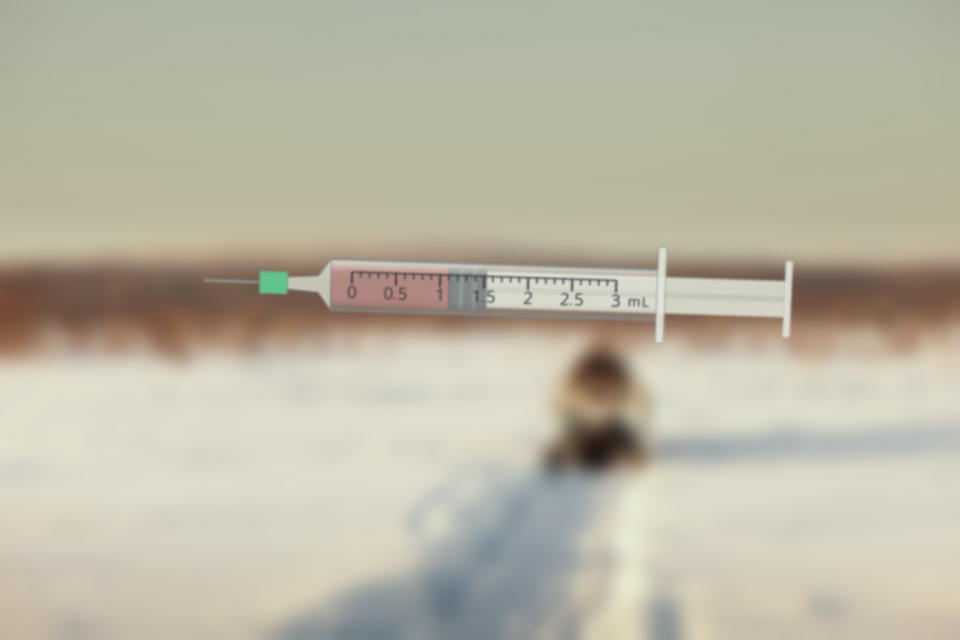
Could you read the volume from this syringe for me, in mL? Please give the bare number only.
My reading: 1.1
